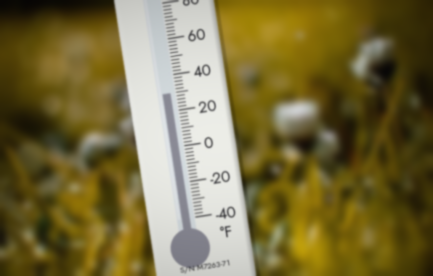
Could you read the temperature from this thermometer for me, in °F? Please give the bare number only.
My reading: 30
